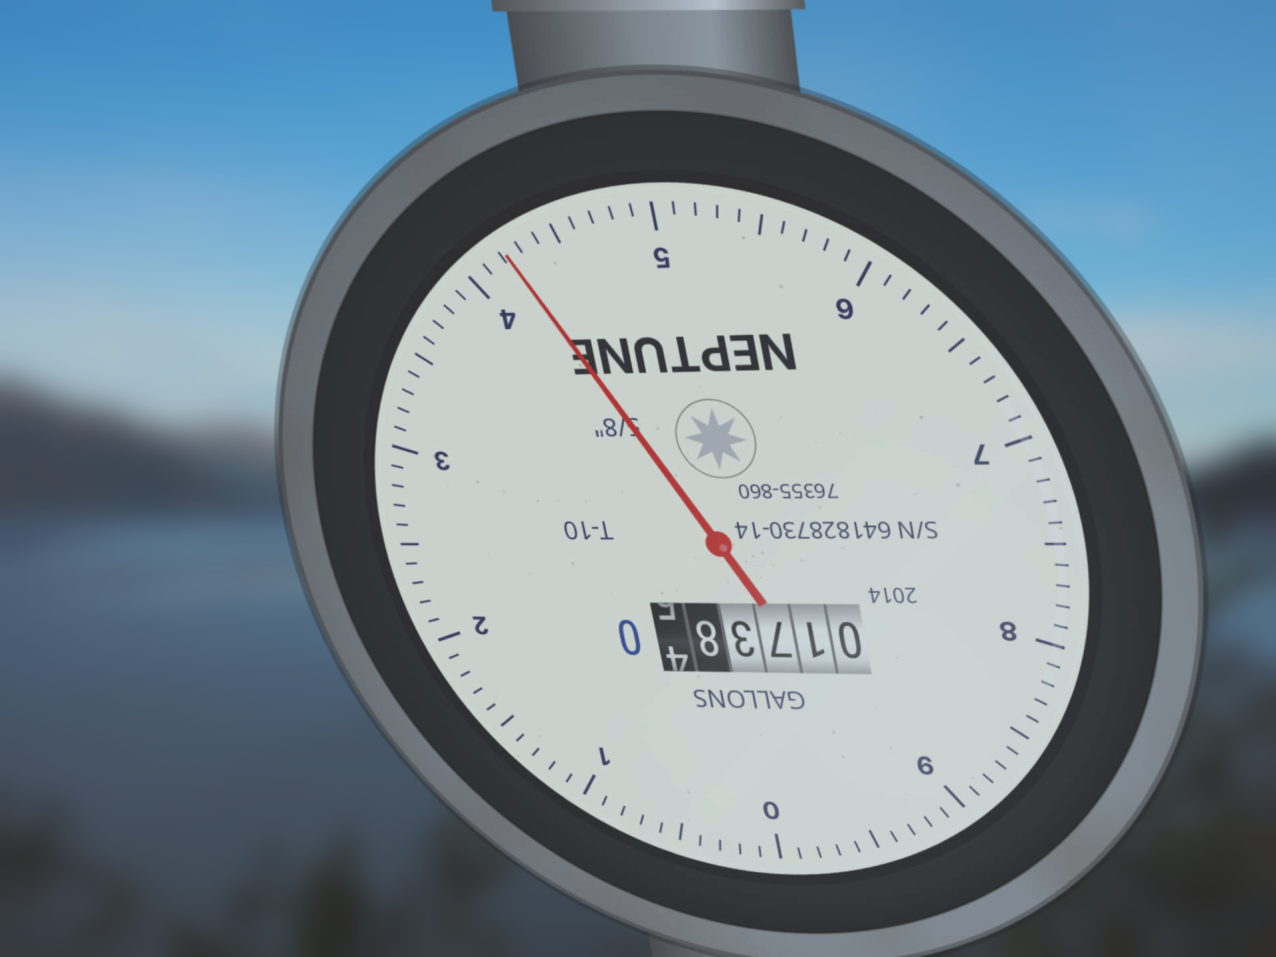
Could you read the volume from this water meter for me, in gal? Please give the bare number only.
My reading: 173844.2
